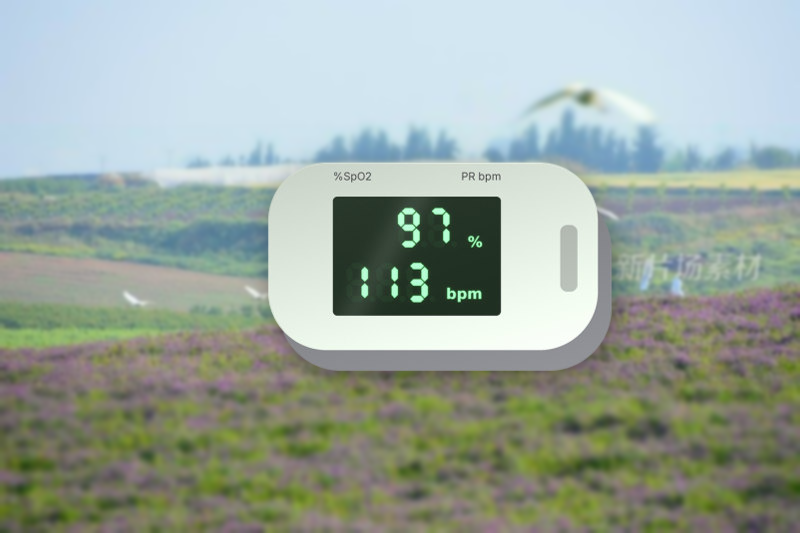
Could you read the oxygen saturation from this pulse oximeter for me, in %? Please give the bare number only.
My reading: 97
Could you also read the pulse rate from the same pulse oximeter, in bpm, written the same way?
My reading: 113
